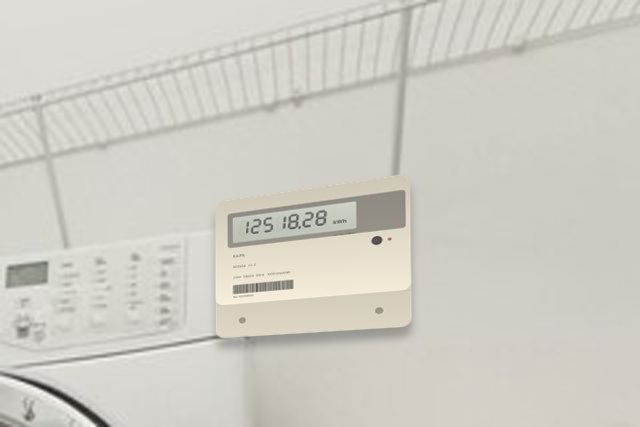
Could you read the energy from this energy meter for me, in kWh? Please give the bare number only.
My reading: 12518.28
